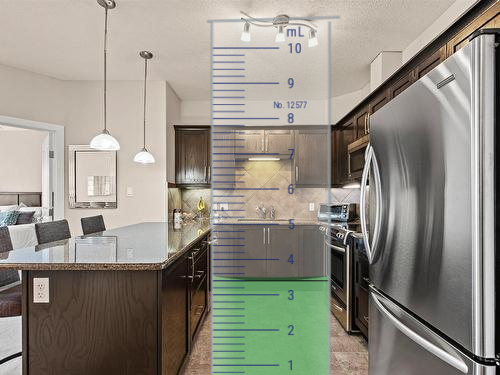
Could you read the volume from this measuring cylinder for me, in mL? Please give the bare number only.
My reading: 3.4
